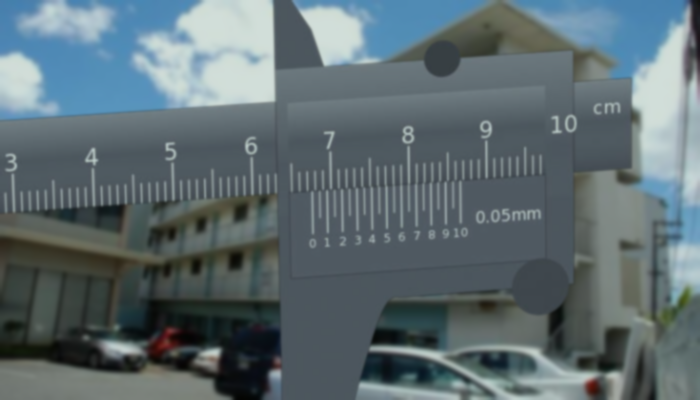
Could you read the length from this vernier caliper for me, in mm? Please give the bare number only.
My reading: 67.6
